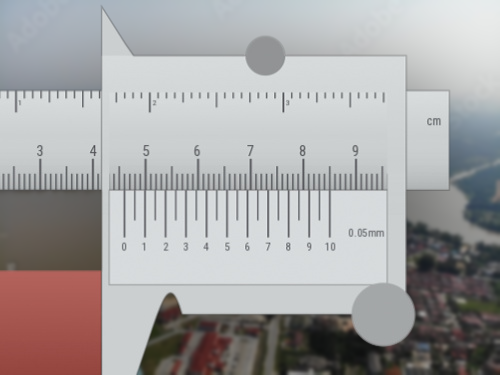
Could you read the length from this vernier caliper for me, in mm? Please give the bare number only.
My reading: 46.0
